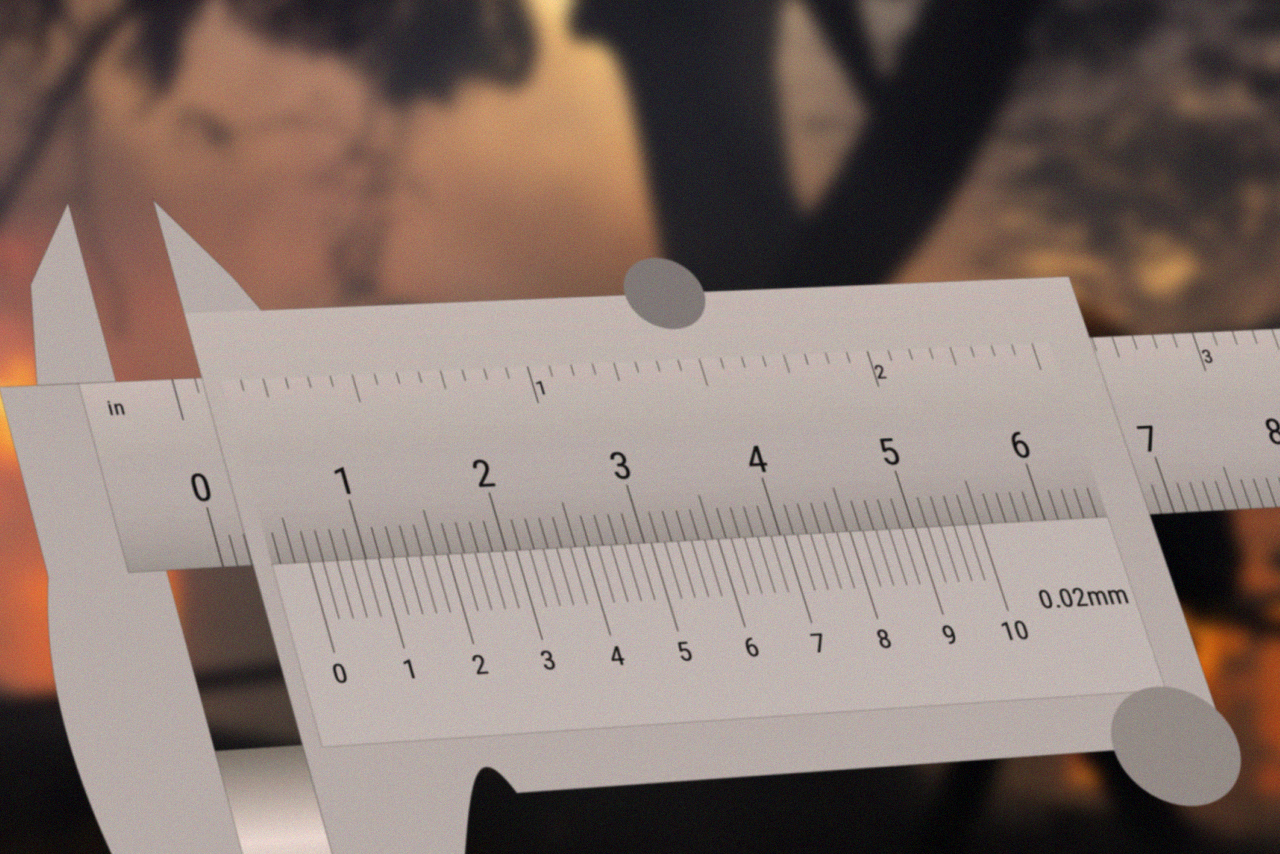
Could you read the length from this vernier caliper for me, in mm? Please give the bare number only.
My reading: 6.0
